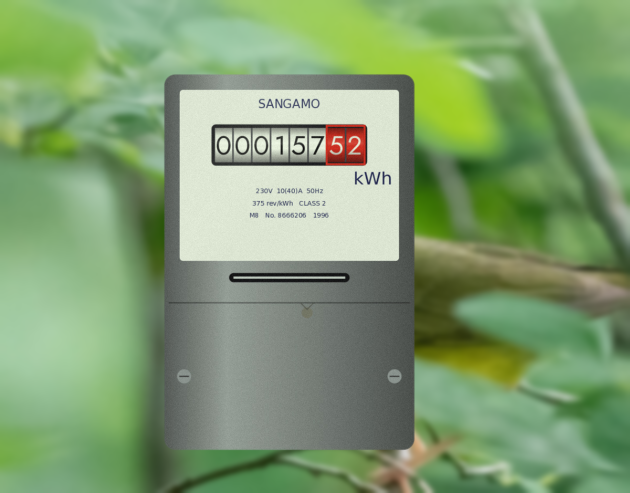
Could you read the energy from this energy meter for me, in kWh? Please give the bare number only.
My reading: 157.52
